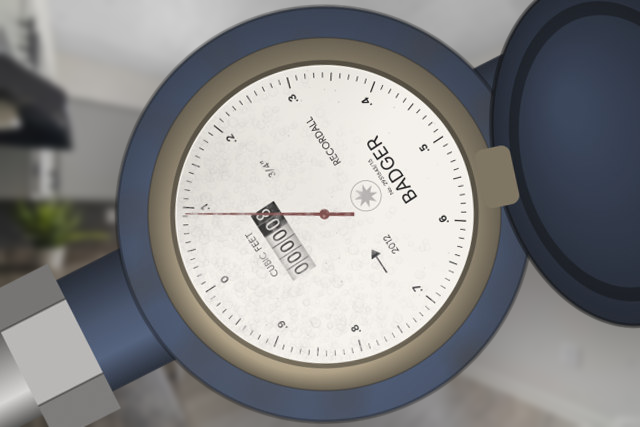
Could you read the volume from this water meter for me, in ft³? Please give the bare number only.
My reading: 8.09
